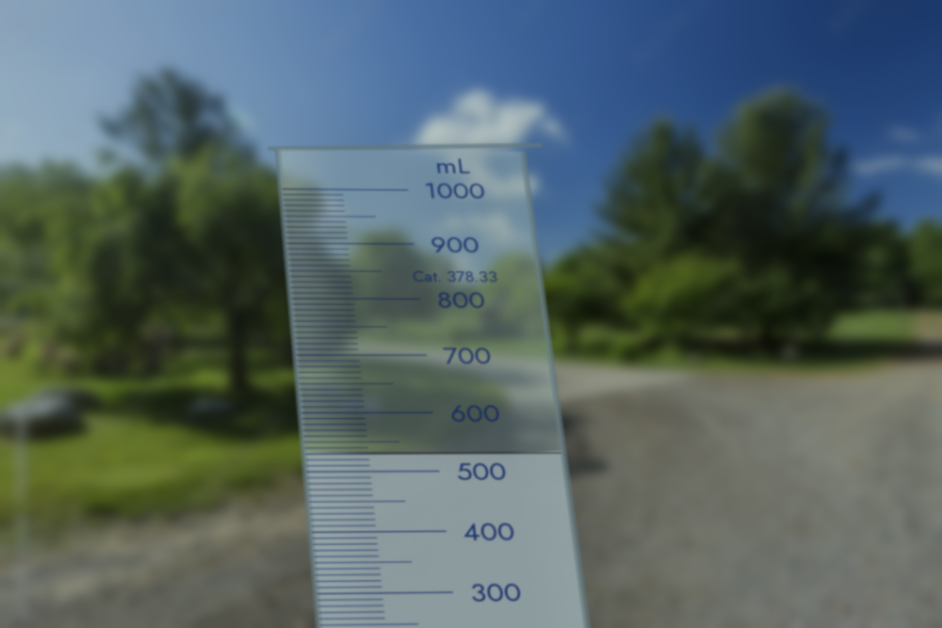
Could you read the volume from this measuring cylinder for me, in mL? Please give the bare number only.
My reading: 530
